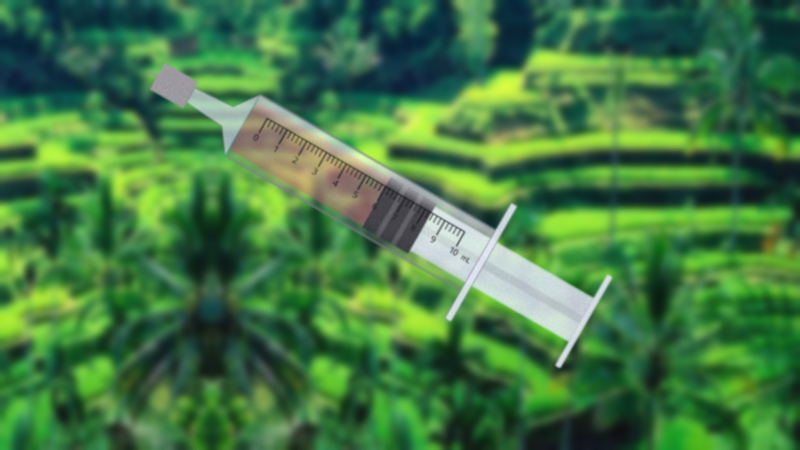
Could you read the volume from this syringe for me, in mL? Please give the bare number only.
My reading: 6
